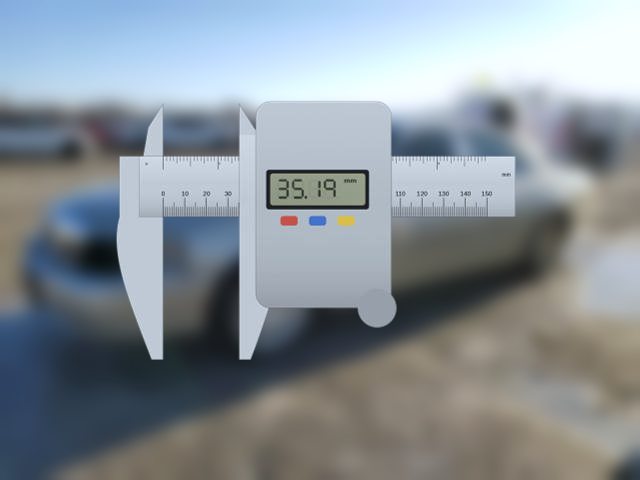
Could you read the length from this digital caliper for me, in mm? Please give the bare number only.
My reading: 35.19
